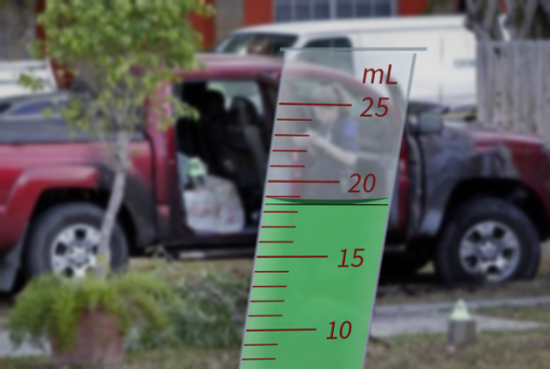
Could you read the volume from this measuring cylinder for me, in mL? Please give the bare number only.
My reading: 18.5
